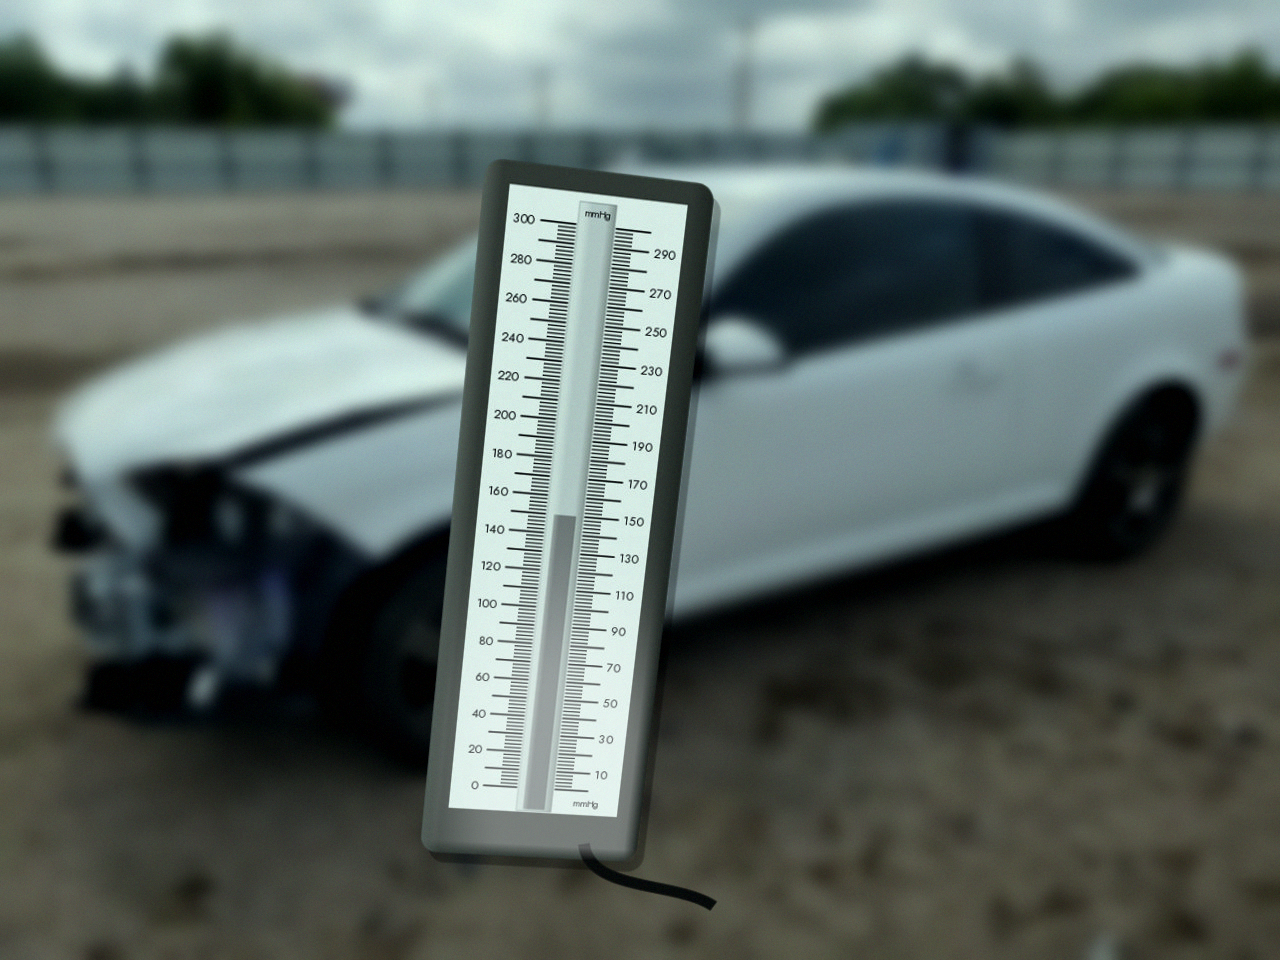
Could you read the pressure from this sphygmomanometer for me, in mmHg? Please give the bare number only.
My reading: 150
